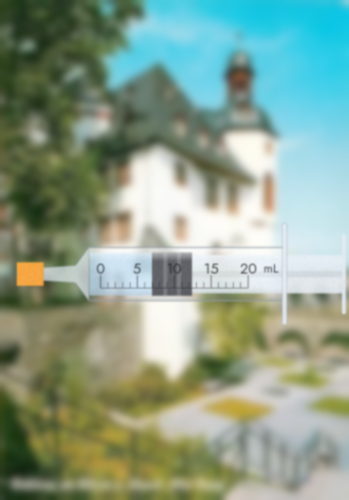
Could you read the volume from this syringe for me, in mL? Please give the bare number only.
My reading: 7
